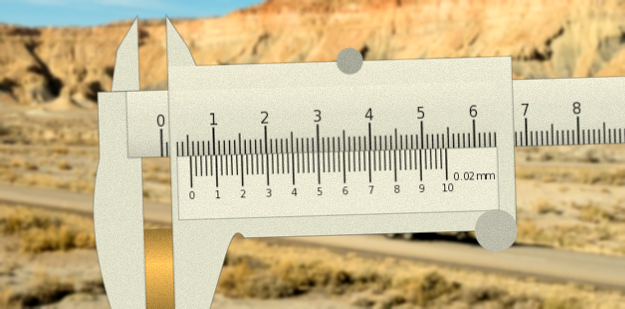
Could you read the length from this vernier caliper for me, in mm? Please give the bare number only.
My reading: 5.5
